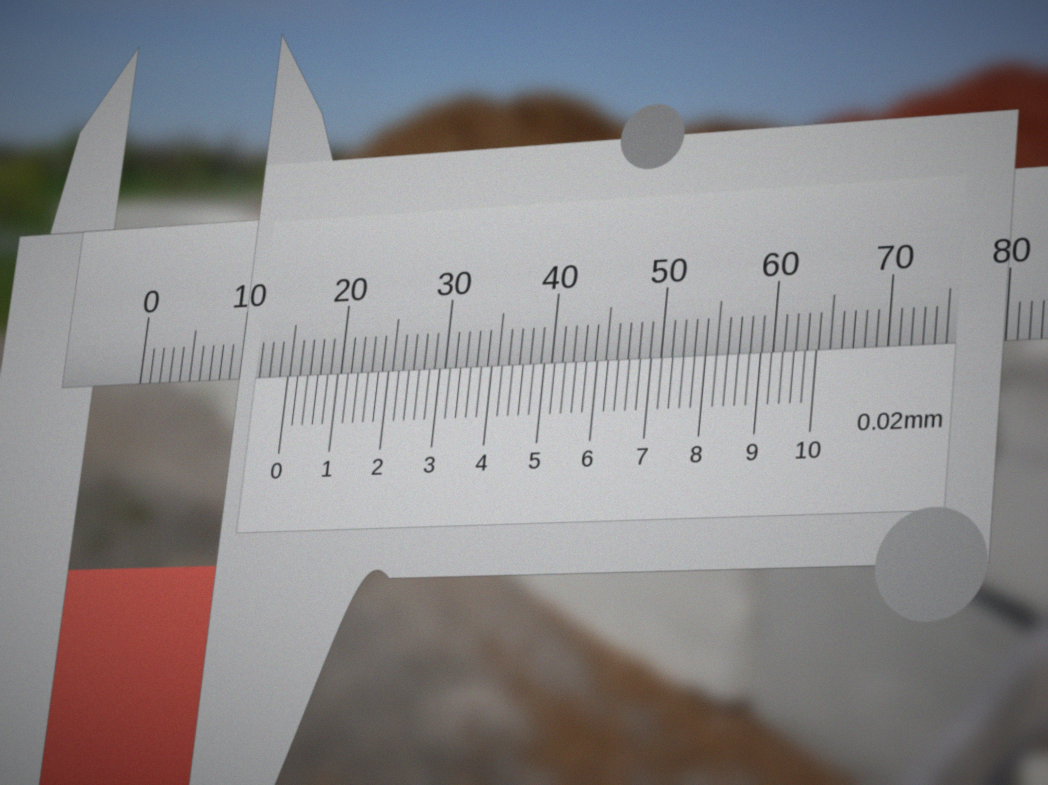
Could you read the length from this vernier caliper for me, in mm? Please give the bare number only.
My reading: 14.8
